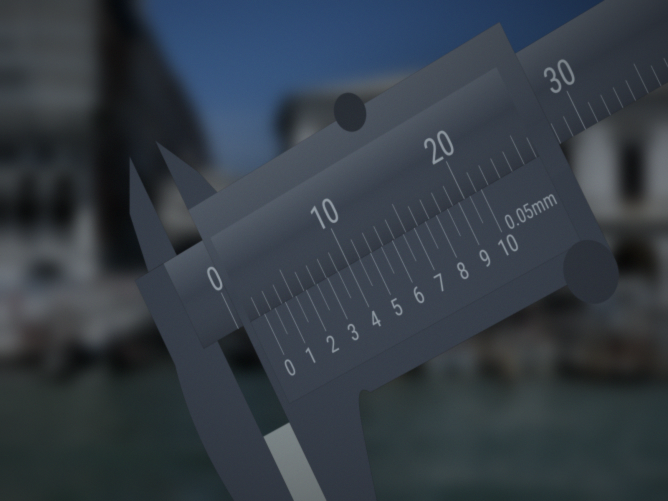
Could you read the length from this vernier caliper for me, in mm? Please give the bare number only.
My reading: 2.4
